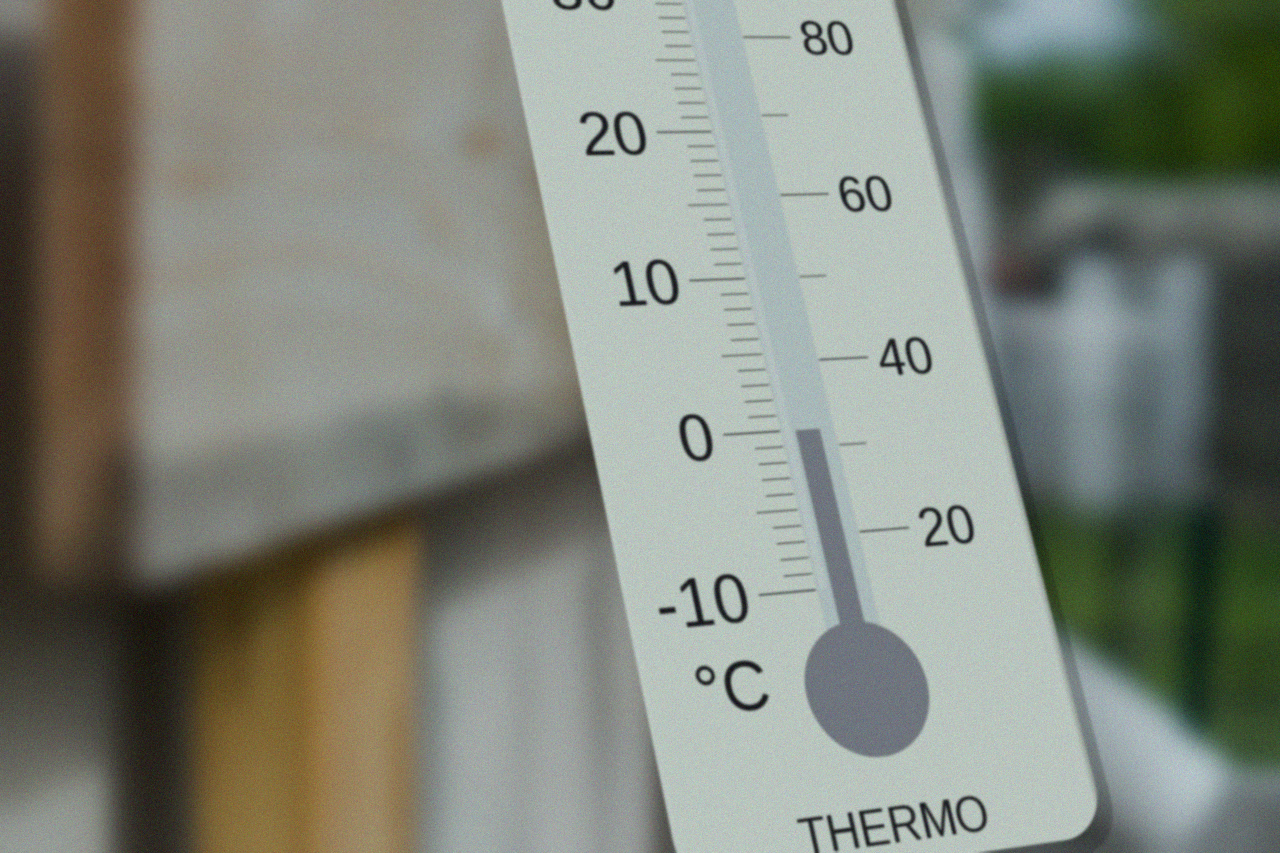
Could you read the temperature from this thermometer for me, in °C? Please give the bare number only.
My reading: 0
